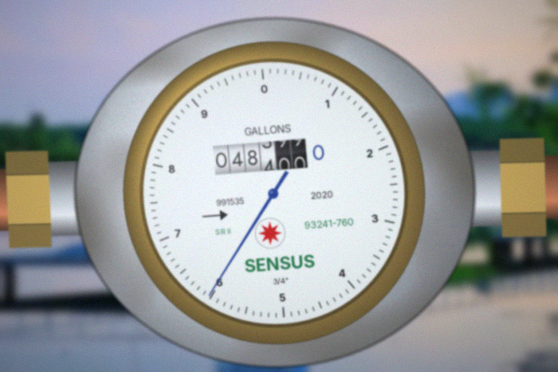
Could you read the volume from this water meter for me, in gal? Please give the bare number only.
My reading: 483996.0
